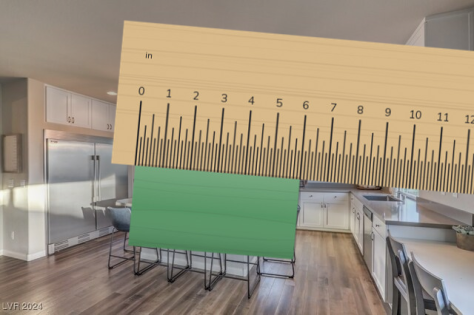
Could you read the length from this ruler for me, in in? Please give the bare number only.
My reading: 6
